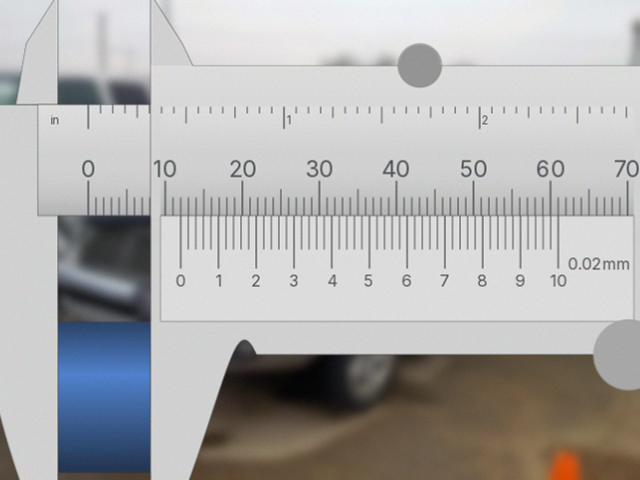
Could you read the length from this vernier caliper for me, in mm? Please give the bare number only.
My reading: 12.0
